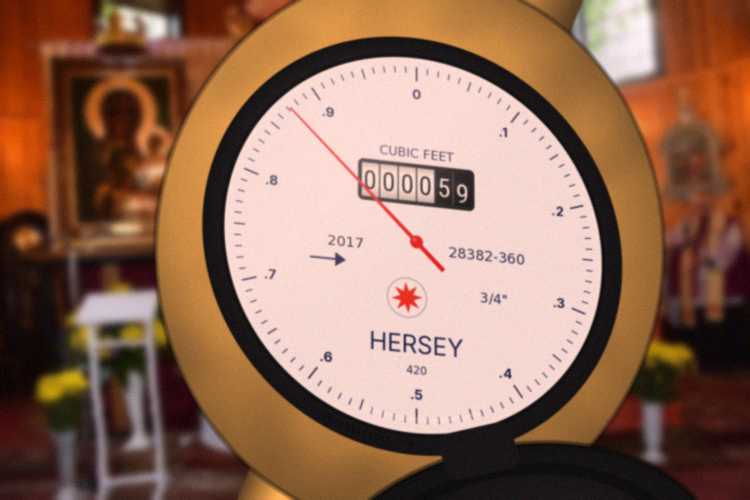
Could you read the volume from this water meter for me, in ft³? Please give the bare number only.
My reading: 58.87
